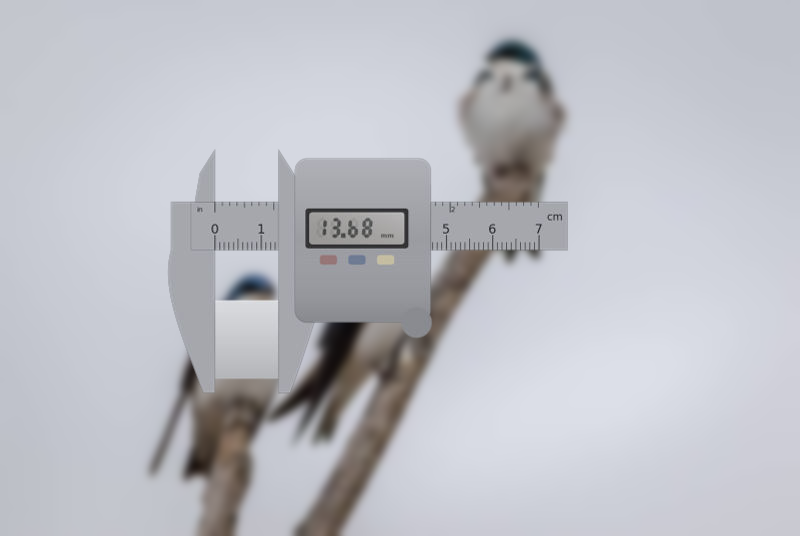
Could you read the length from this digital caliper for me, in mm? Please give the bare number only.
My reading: 13.68
